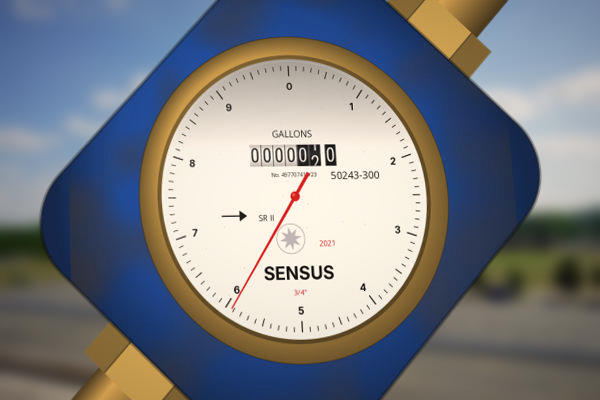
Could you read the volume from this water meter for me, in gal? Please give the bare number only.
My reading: 15.9
